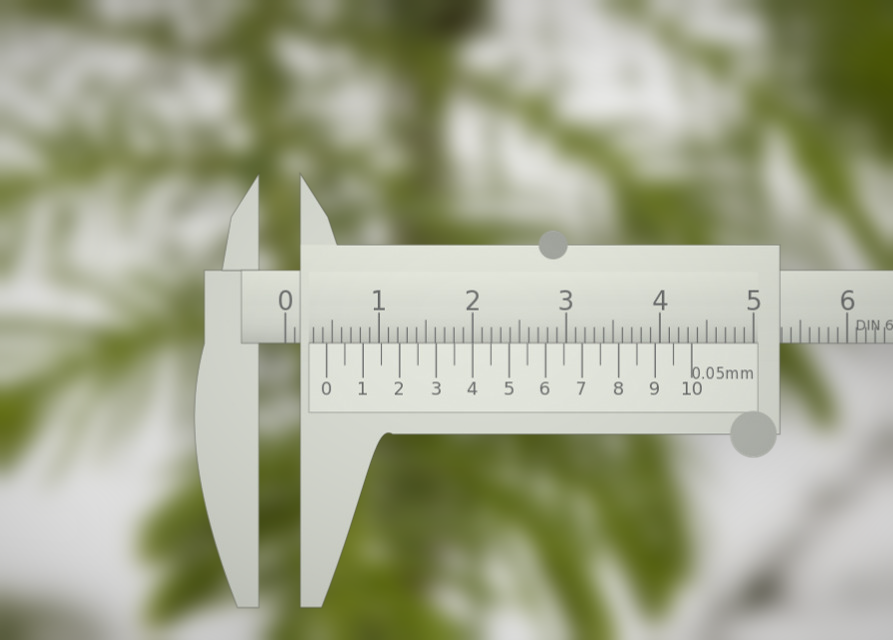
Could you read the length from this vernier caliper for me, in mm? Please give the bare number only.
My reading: 4.4
